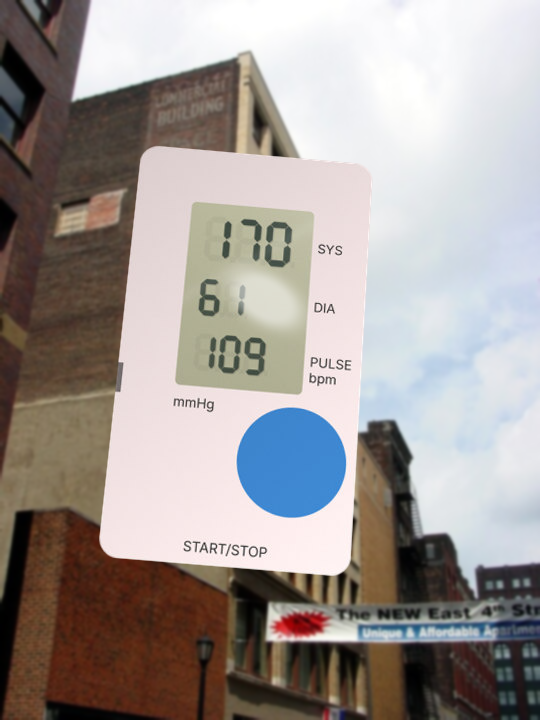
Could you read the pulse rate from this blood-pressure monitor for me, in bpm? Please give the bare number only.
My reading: 109
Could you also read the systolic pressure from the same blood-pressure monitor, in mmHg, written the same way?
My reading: 170
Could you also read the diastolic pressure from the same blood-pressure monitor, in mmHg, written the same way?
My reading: 61
